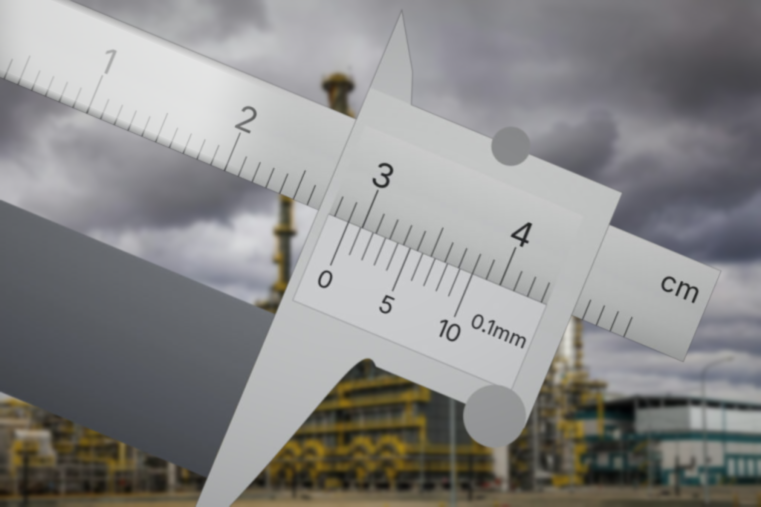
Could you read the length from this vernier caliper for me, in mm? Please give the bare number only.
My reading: 29.0
